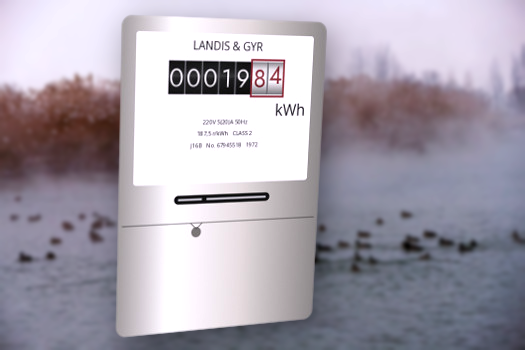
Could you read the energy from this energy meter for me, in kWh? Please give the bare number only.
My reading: 19.84
